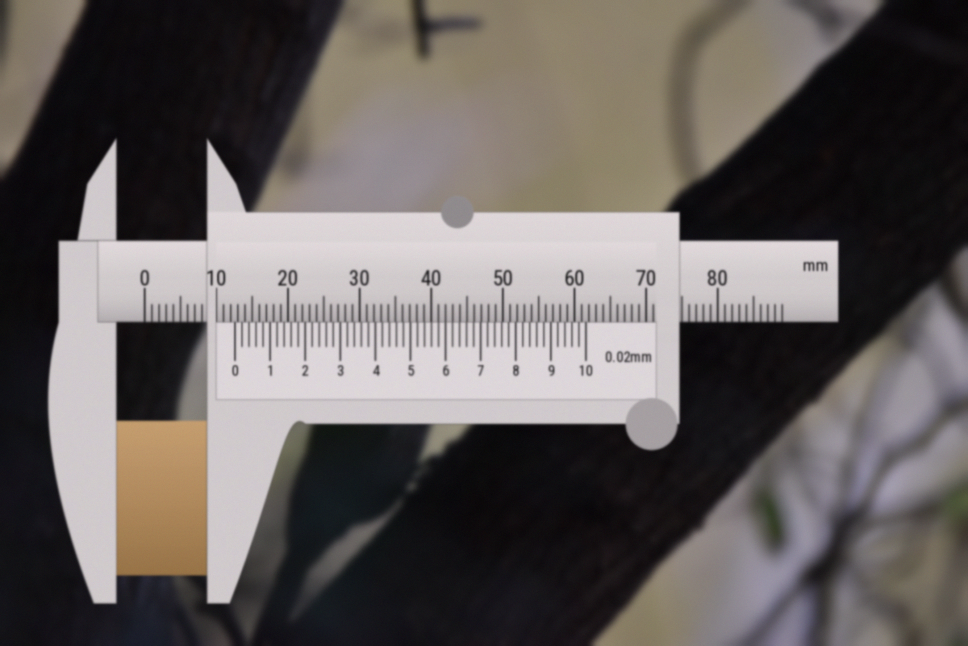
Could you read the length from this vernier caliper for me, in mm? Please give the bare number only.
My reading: 12.6
